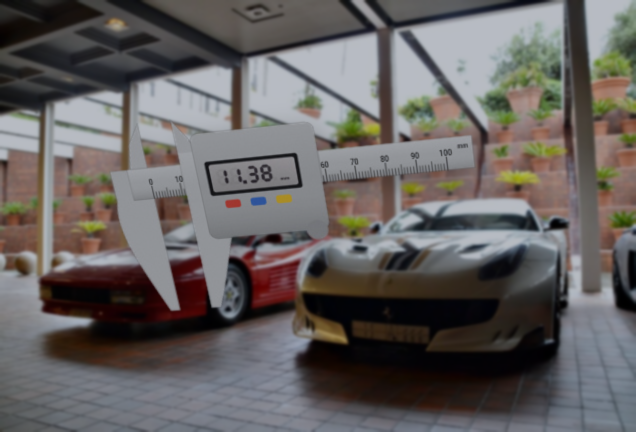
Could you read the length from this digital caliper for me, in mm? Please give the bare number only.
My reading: 11.38
